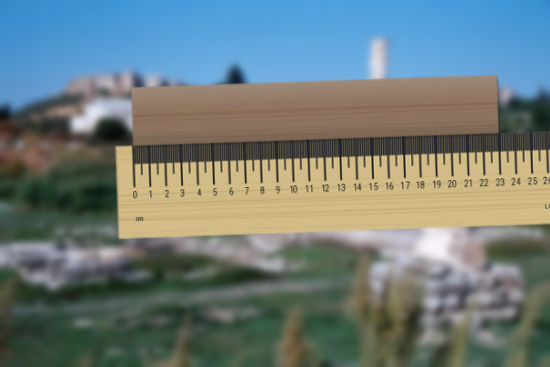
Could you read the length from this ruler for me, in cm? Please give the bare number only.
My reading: 23
